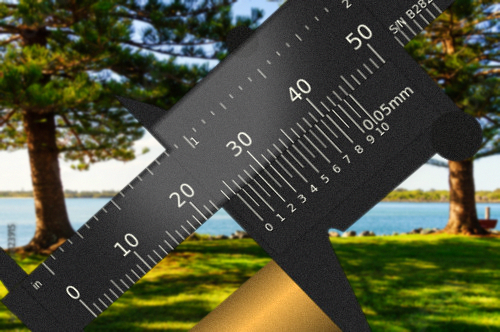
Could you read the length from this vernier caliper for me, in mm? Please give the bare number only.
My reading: 25.2
